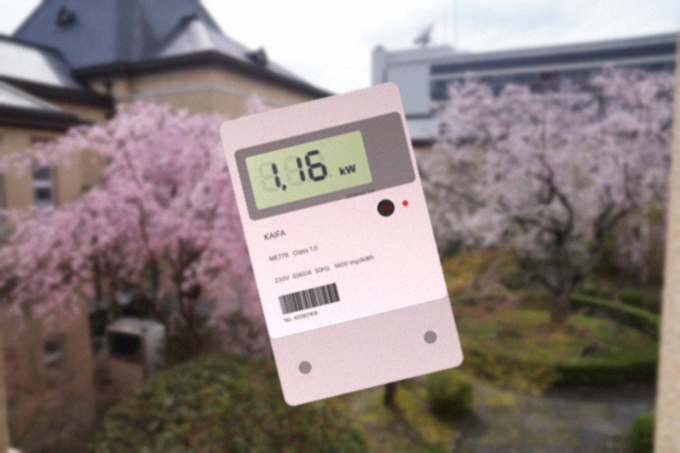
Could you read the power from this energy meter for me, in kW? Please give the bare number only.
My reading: 1.16
